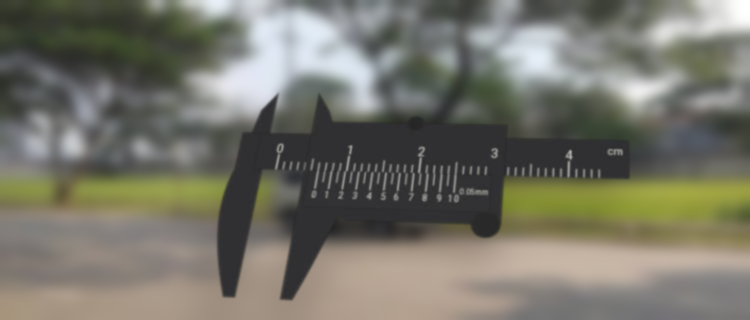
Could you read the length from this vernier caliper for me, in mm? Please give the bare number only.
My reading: 6.0
